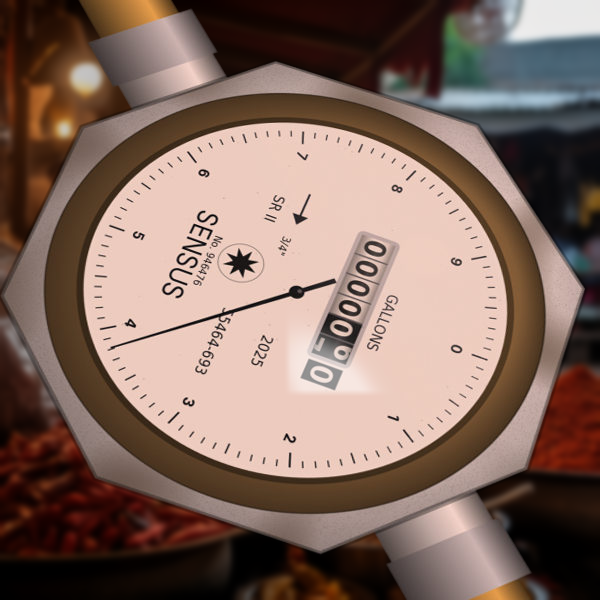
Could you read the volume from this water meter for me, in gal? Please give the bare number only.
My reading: 63.8
